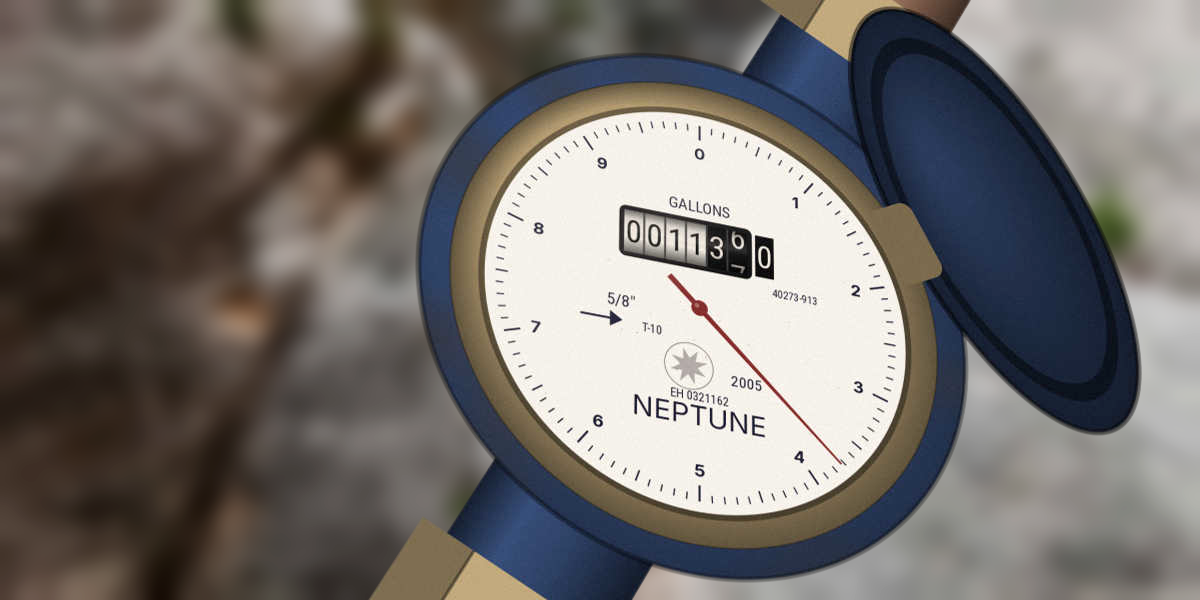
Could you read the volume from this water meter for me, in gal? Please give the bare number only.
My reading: 11363.7
